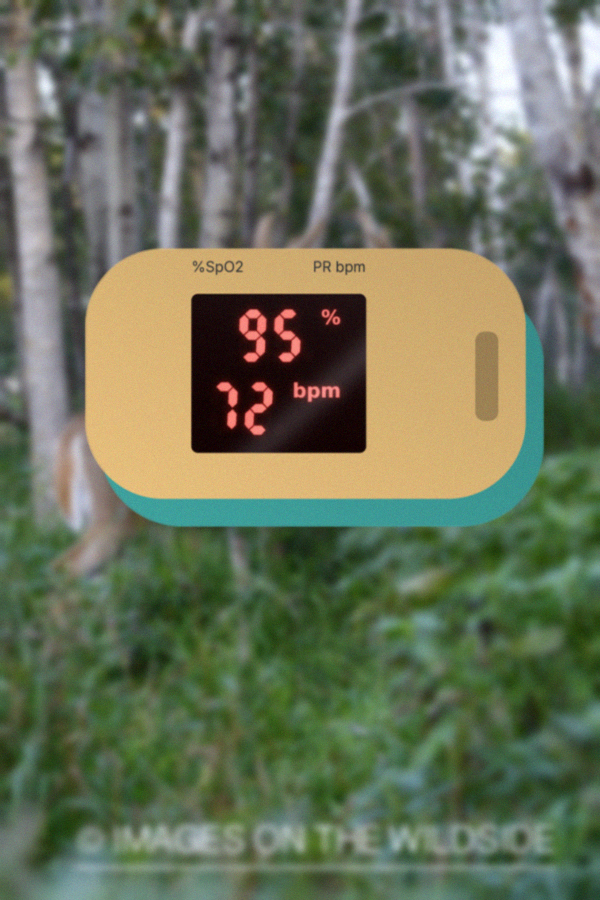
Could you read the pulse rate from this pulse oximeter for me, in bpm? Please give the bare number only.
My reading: 72
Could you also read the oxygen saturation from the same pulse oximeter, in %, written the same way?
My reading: 95
